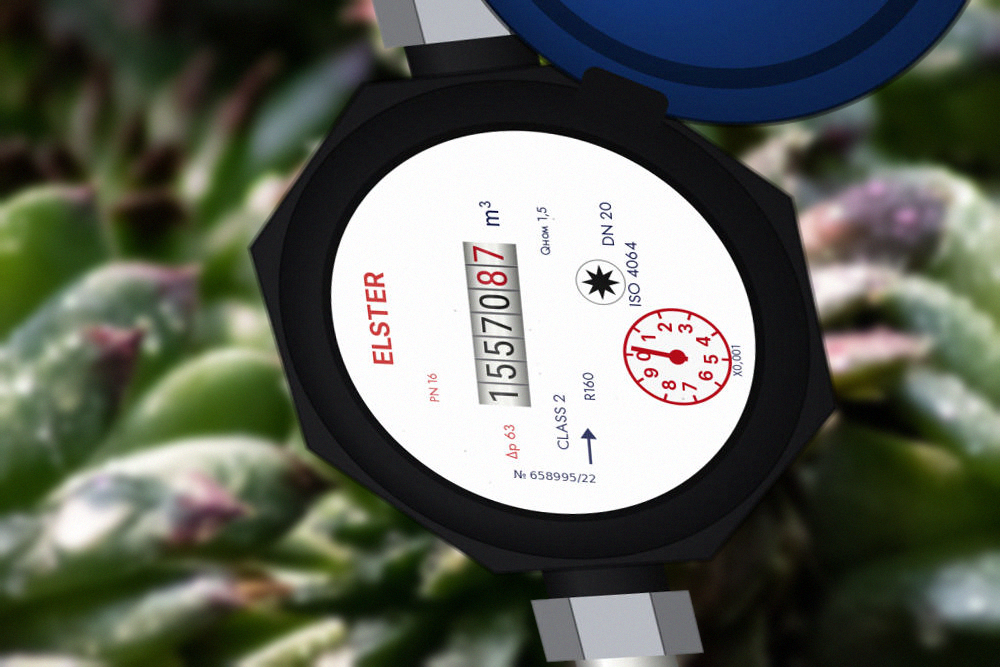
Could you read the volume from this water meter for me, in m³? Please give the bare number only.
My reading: 15570.870
